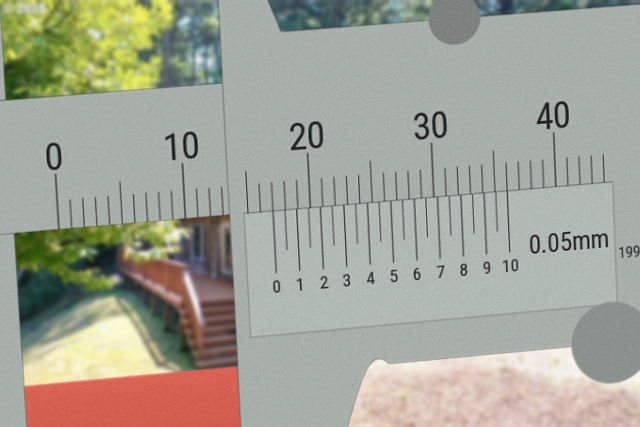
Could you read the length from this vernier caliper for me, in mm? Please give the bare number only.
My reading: 17.0
